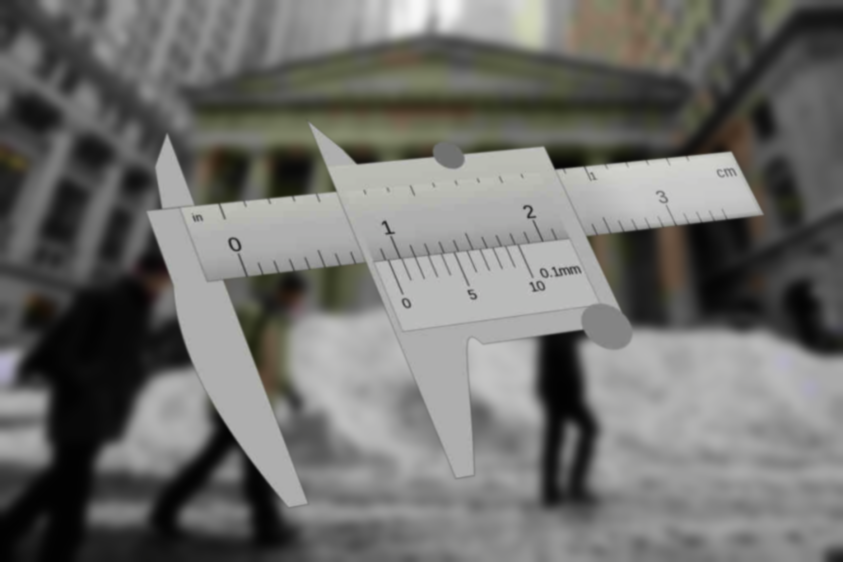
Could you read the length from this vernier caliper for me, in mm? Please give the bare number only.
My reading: 9.2
